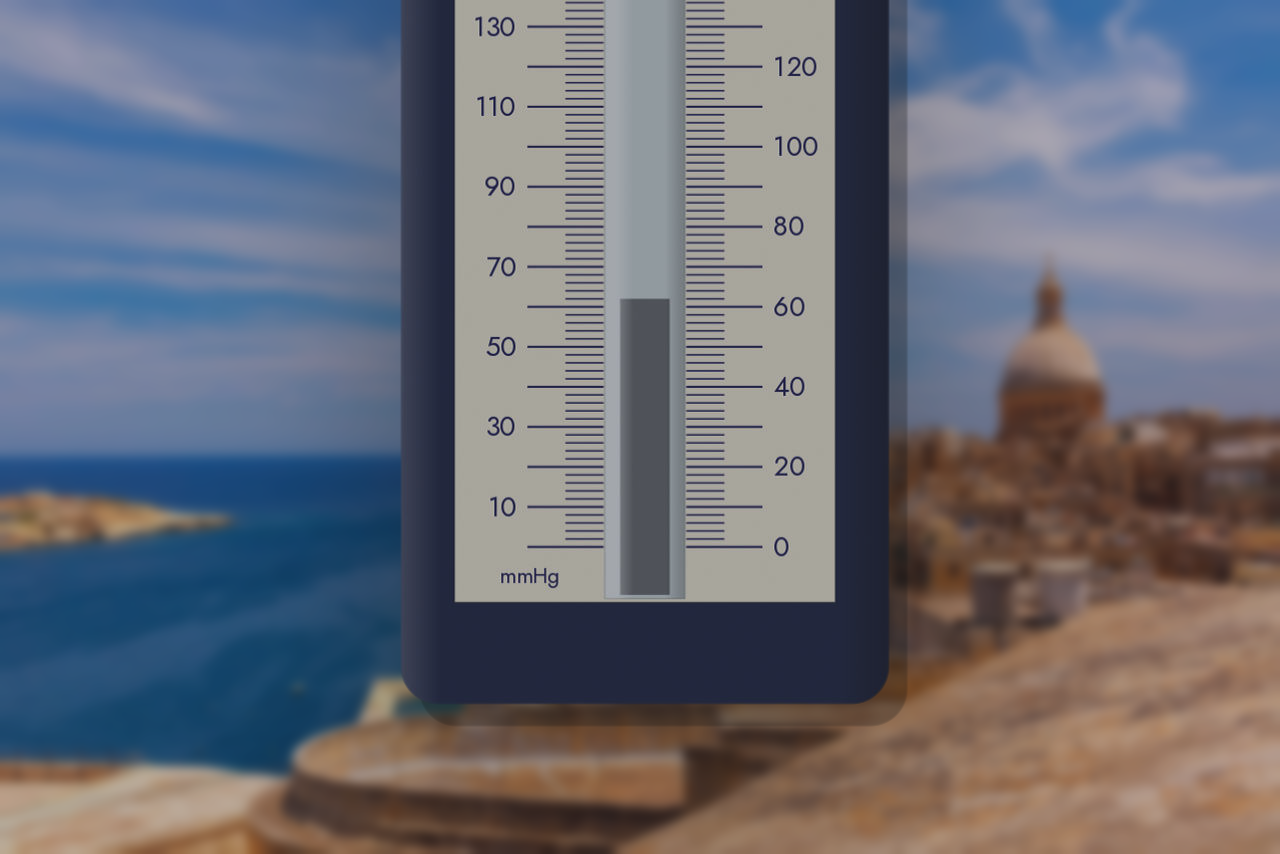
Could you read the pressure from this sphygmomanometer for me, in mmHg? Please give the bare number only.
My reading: 62
